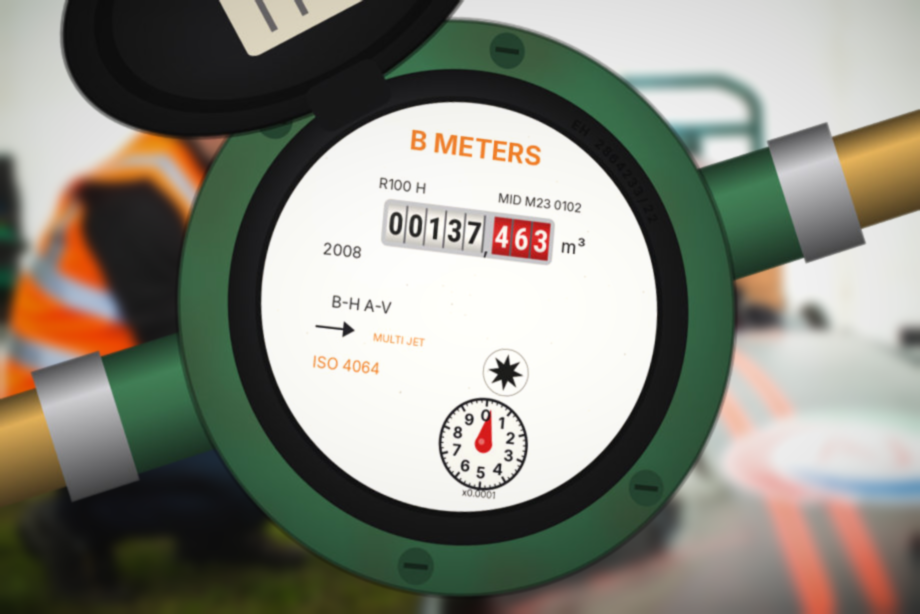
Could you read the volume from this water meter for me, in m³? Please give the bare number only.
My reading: 137.4630
